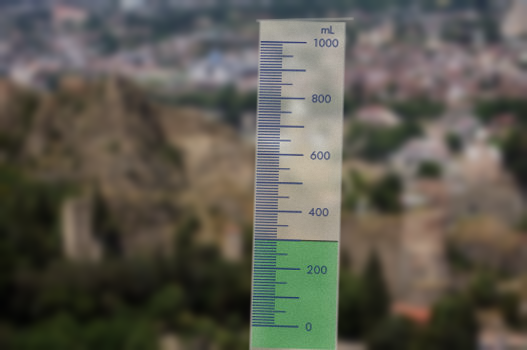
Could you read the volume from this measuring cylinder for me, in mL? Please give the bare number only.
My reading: 300
